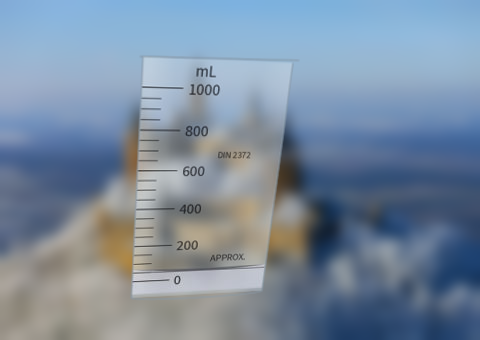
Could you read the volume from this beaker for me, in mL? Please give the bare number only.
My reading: 50
